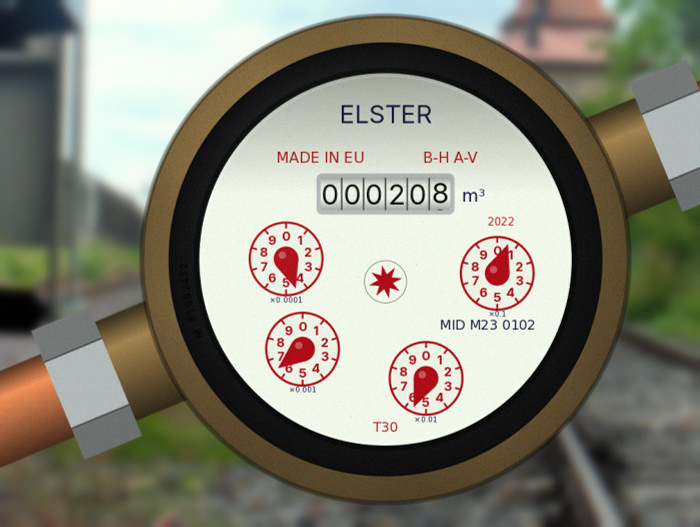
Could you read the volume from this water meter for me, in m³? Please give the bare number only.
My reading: 208.0564
